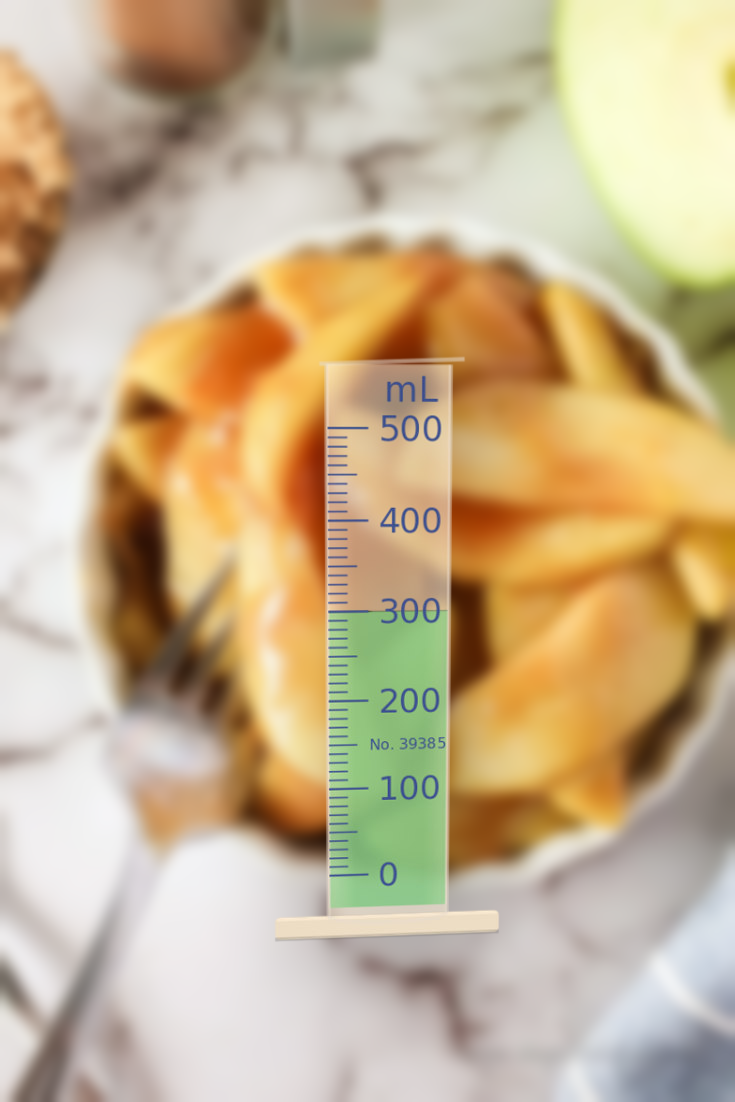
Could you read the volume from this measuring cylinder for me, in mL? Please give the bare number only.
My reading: 300
